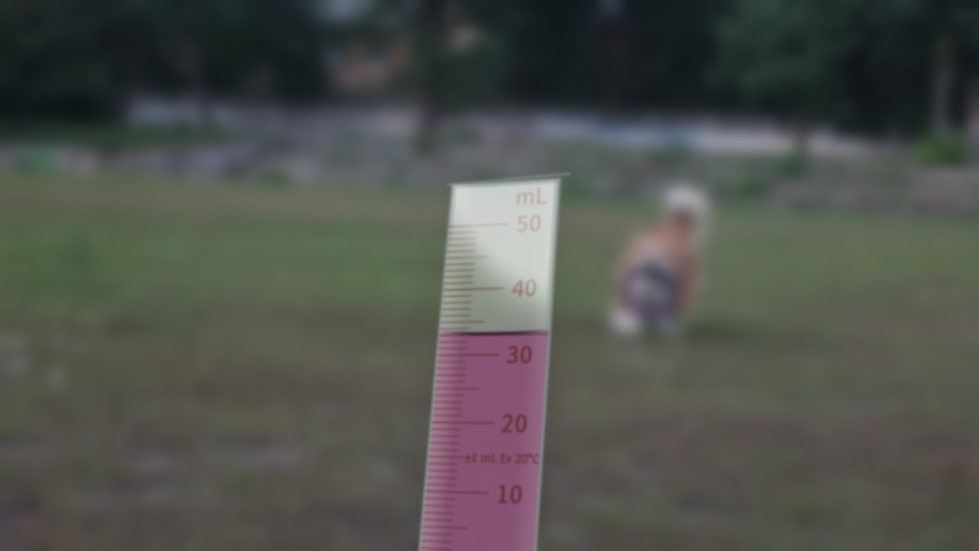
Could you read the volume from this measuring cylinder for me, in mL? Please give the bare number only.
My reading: 33
